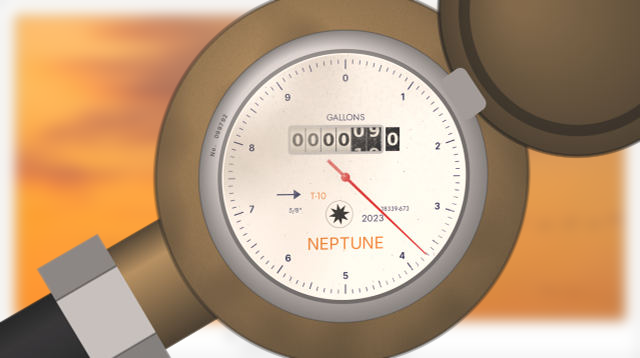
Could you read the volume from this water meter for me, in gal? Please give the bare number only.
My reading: 93.7
